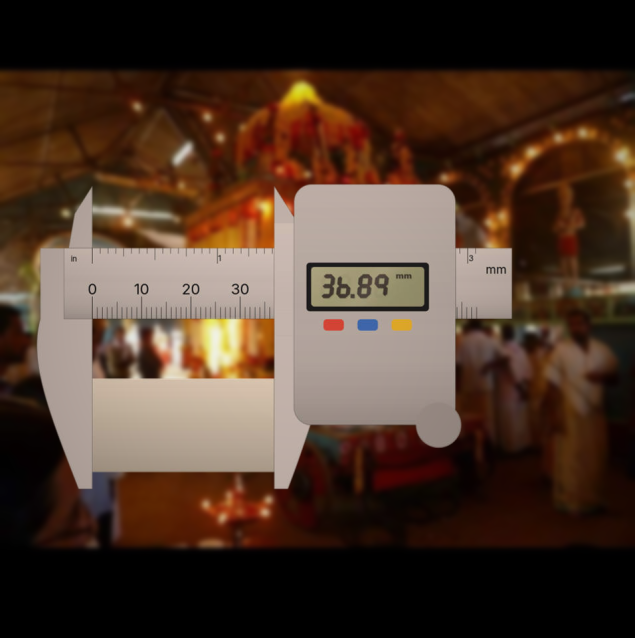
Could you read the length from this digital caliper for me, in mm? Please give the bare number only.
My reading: 36.89
